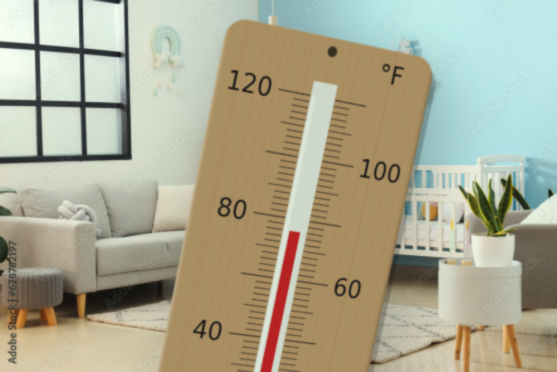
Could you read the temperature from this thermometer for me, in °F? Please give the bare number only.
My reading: 76
